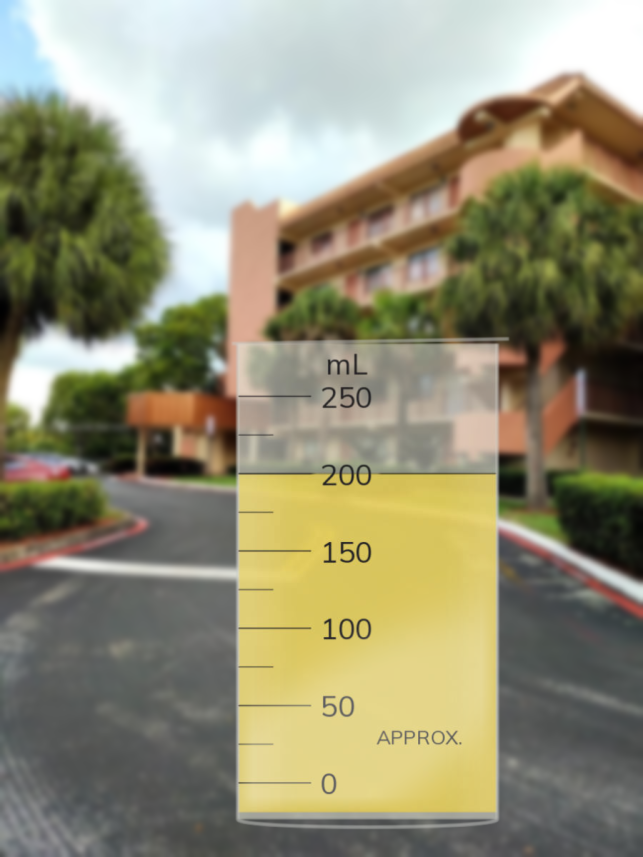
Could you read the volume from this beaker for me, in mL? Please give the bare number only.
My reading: 200
